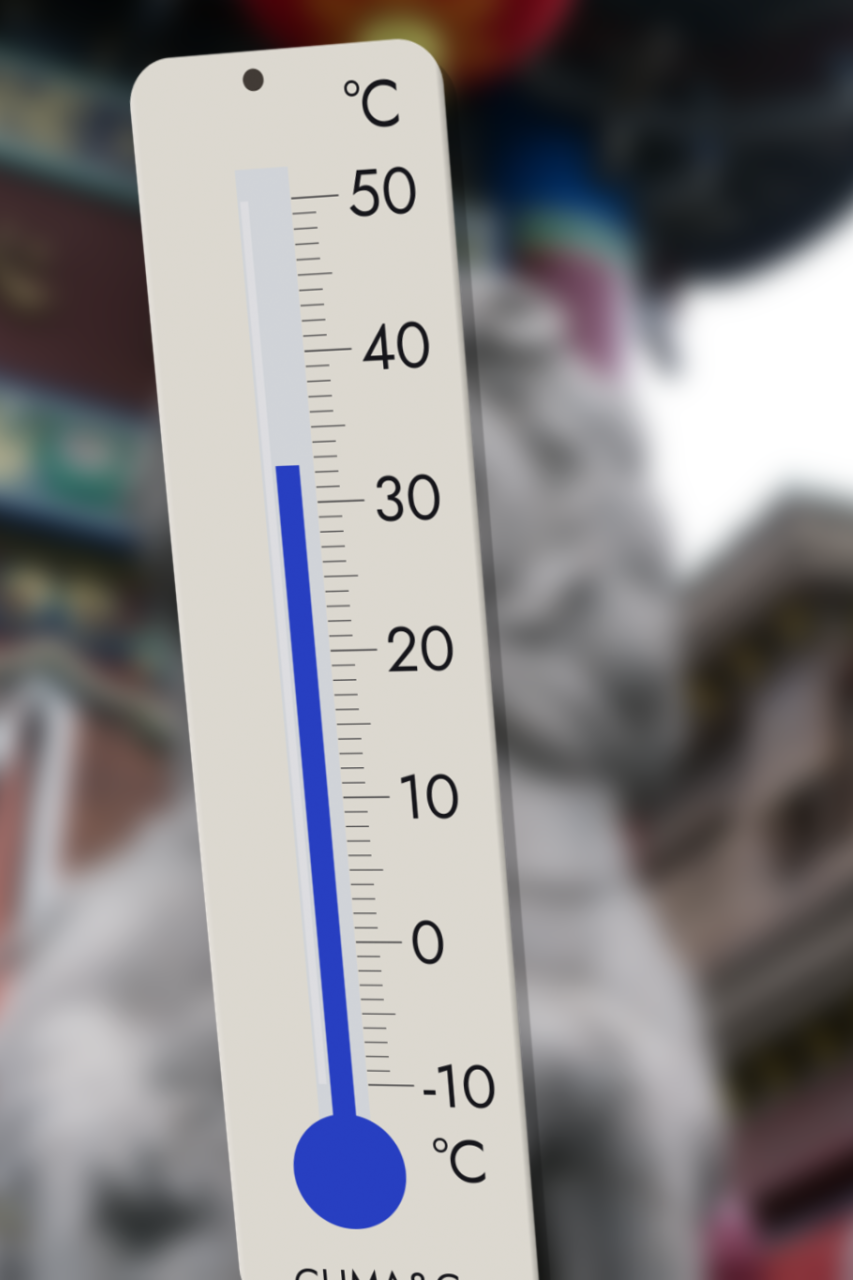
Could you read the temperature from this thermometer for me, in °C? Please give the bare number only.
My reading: 32.5
